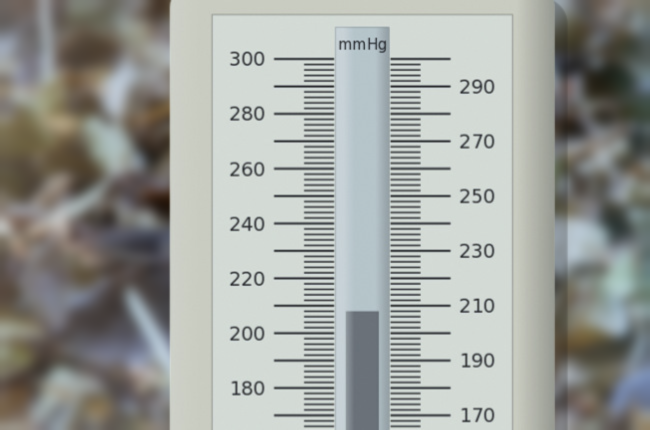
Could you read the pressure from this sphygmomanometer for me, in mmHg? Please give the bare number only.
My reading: 208
